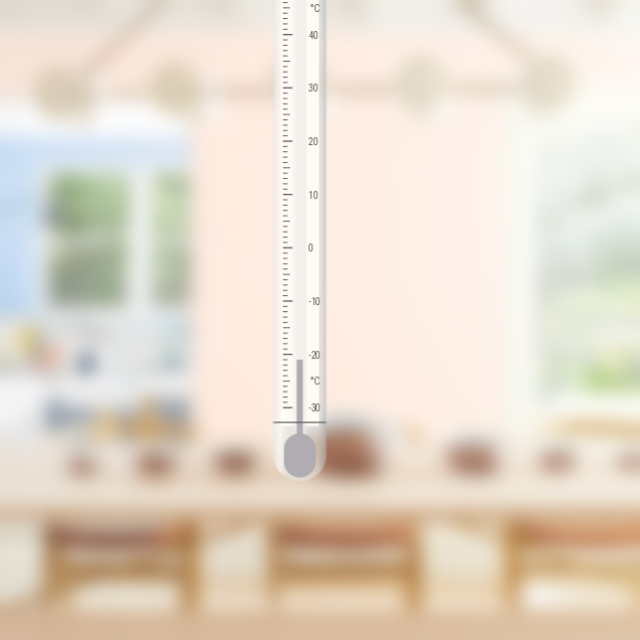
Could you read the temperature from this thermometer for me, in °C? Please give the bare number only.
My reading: -21
